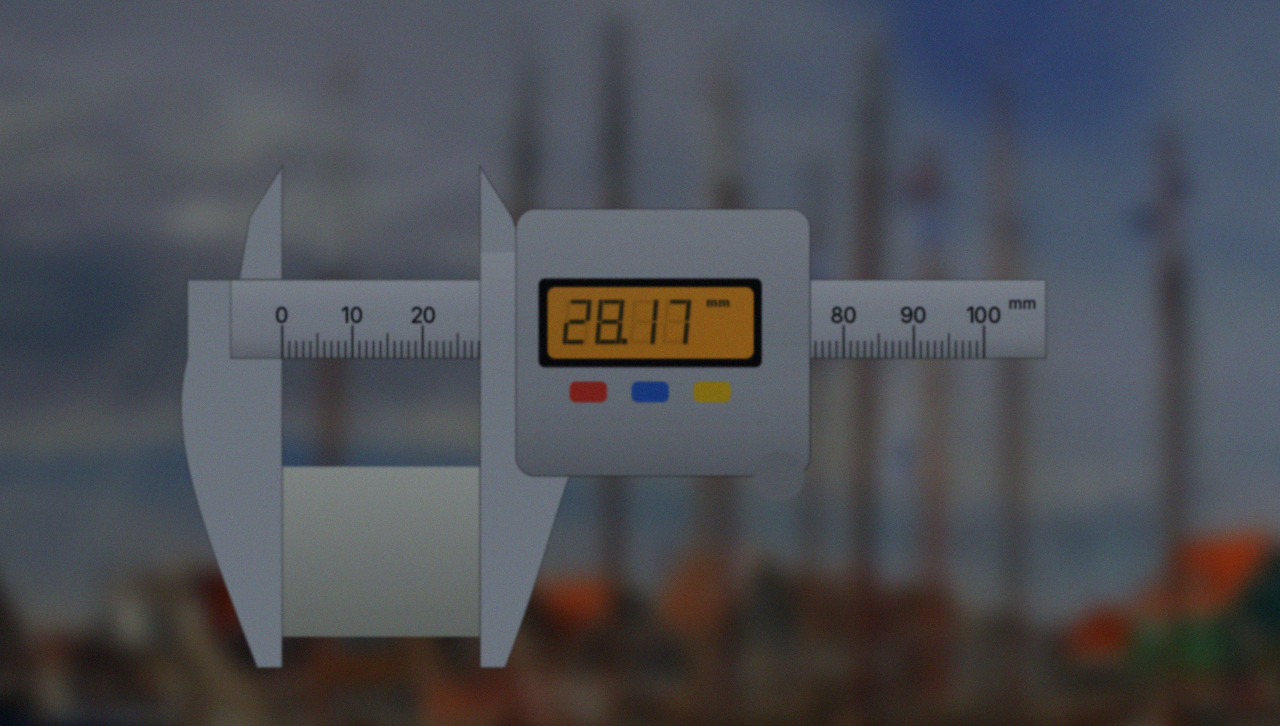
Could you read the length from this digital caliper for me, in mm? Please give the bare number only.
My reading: 28.17
